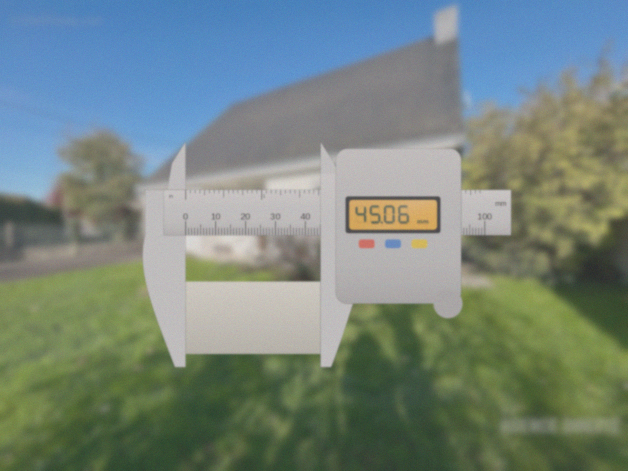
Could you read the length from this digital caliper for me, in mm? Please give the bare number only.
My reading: 45.06
